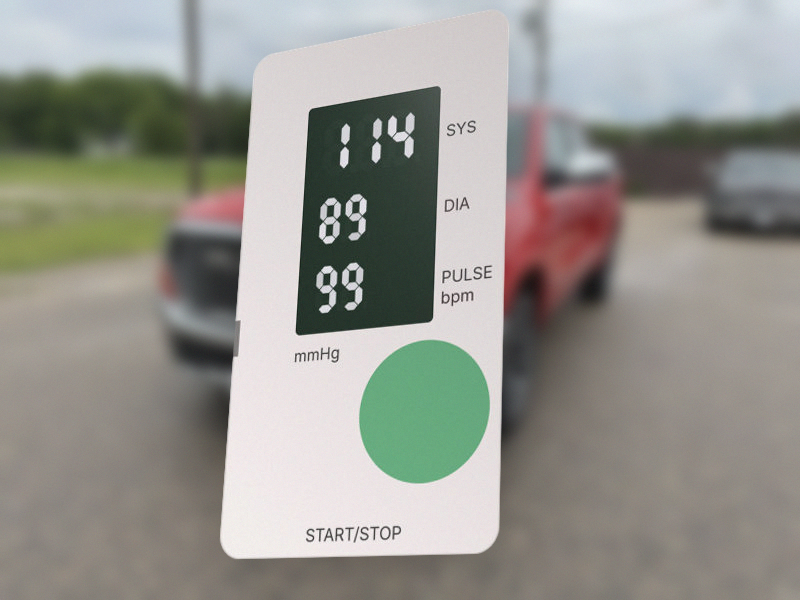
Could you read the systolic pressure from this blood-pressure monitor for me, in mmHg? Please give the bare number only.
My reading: 114
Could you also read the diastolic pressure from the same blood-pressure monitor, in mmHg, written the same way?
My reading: 89
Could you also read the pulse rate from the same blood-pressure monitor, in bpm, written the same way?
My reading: 99
